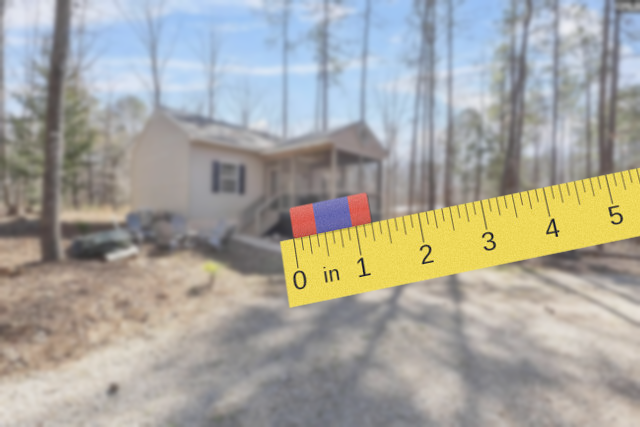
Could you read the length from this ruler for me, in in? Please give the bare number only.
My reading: 1.25
